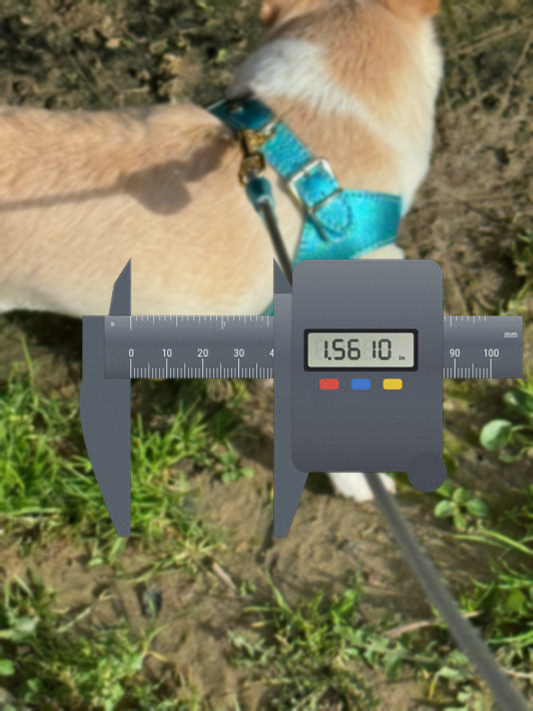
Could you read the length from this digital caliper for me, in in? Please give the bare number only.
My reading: 1.5610
